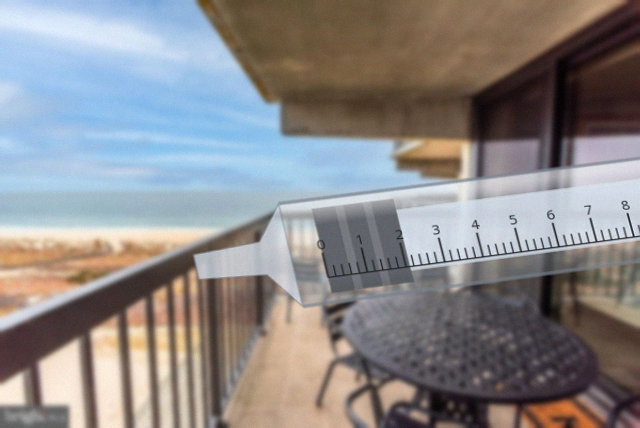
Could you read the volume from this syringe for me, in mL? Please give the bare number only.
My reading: 0
